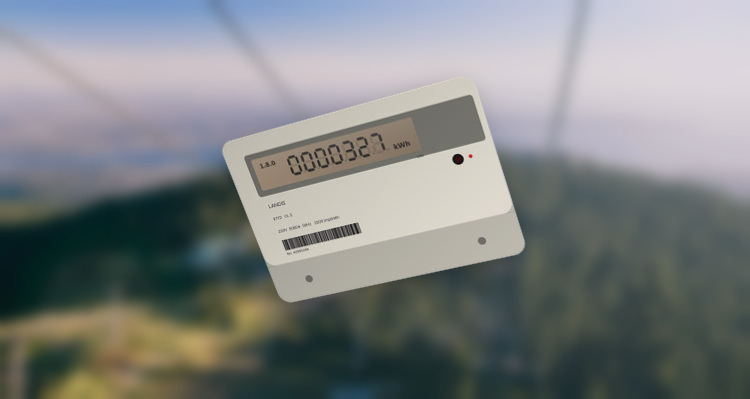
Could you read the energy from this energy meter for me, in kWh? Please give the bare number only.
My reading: 327
